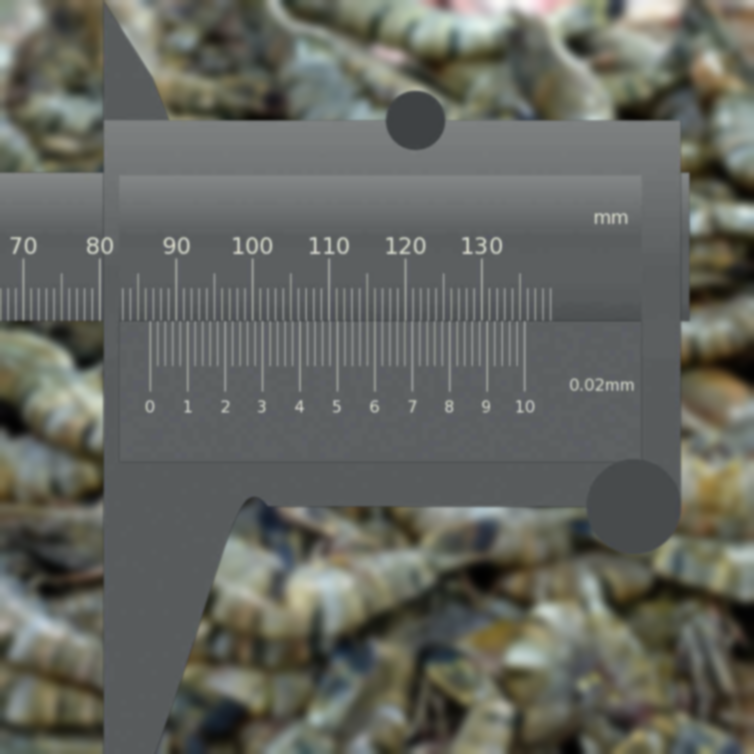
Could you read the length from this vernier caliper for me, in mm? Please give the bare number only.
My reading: 86.6
